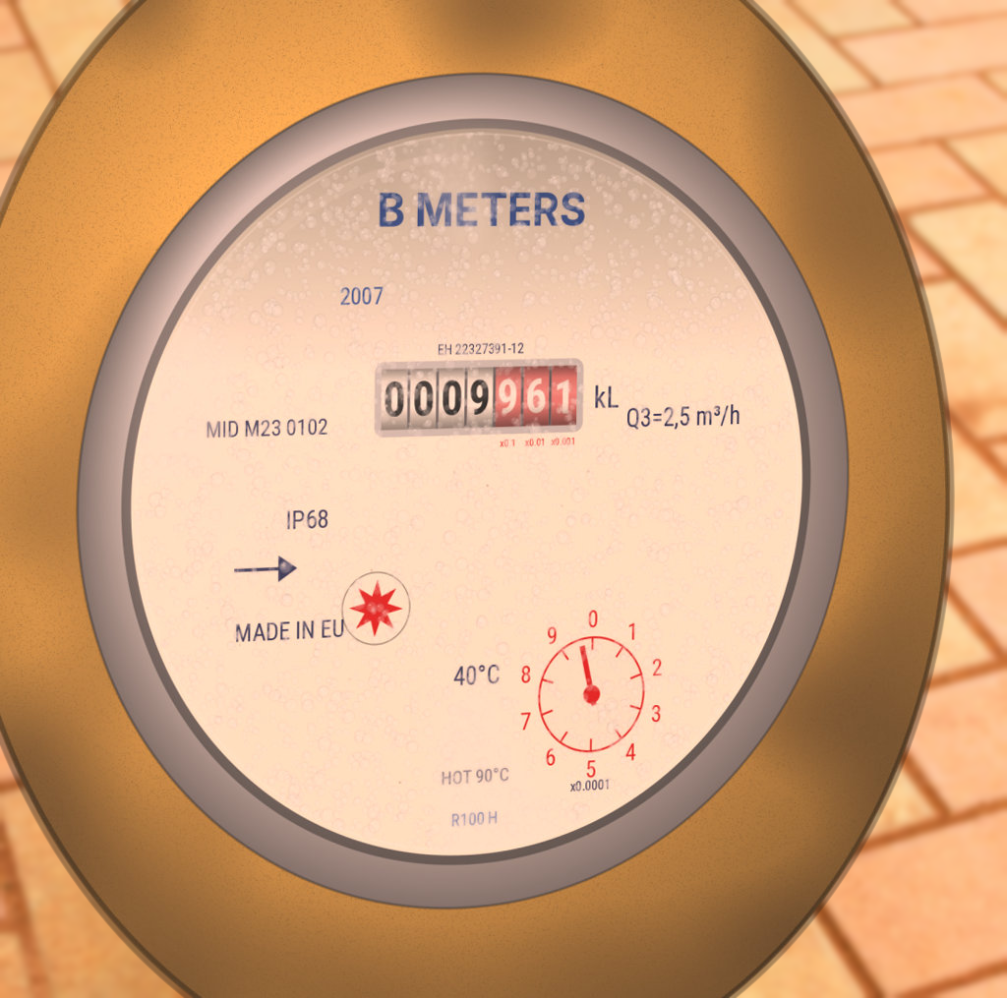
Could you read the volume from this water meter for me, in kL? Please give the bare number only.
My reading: 9.9609
